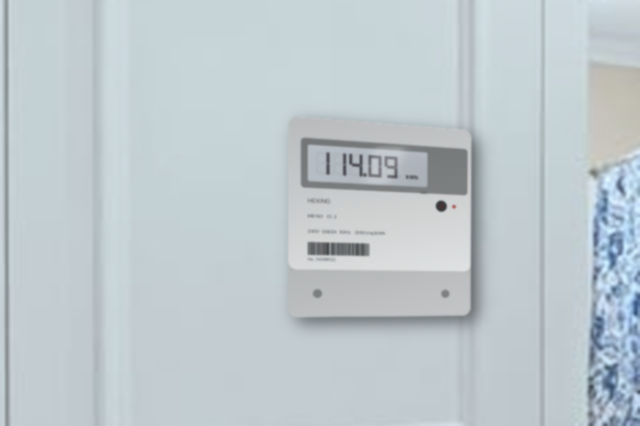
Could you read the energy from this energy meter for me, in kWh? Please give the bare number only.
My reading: 114.09
